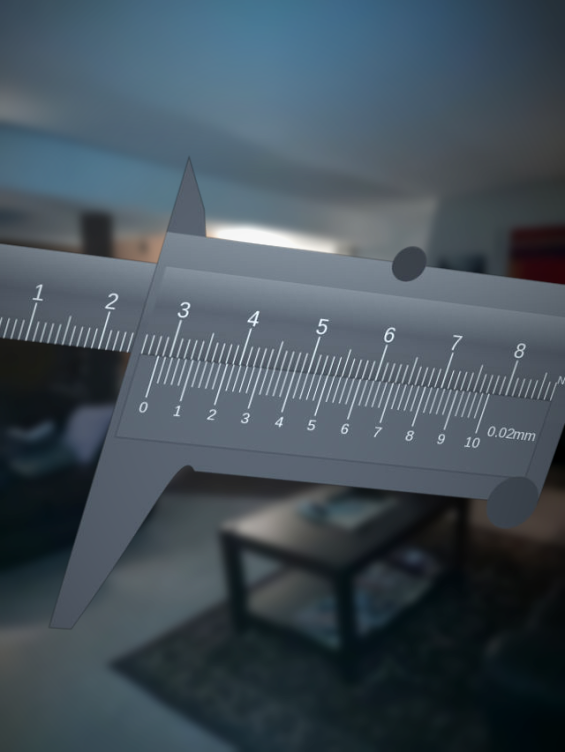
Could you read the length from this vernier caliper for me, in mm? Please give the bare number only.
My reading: 28.4
